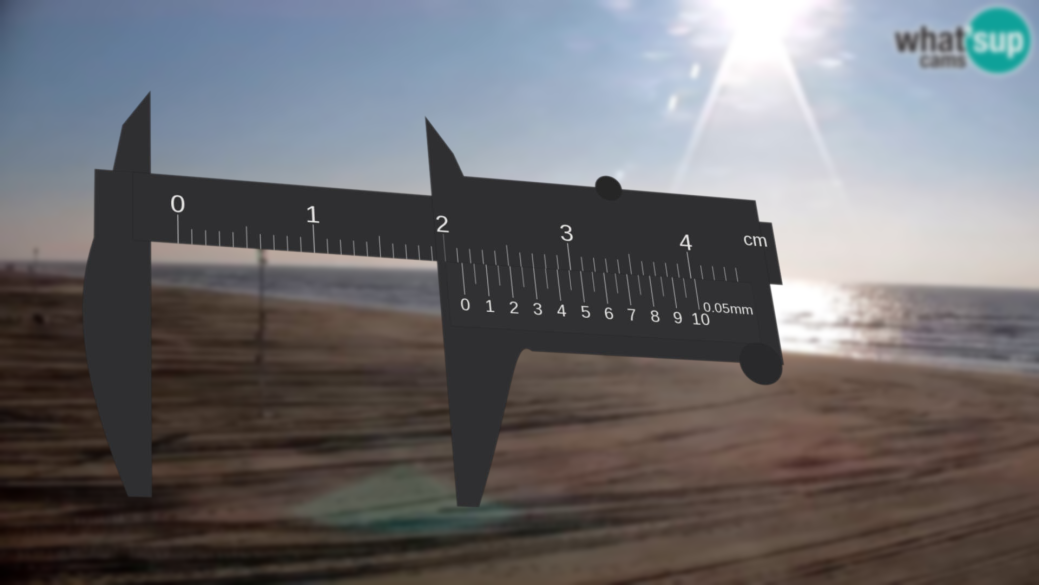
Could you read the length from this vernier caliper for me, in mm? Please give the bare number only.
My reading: 21.3
